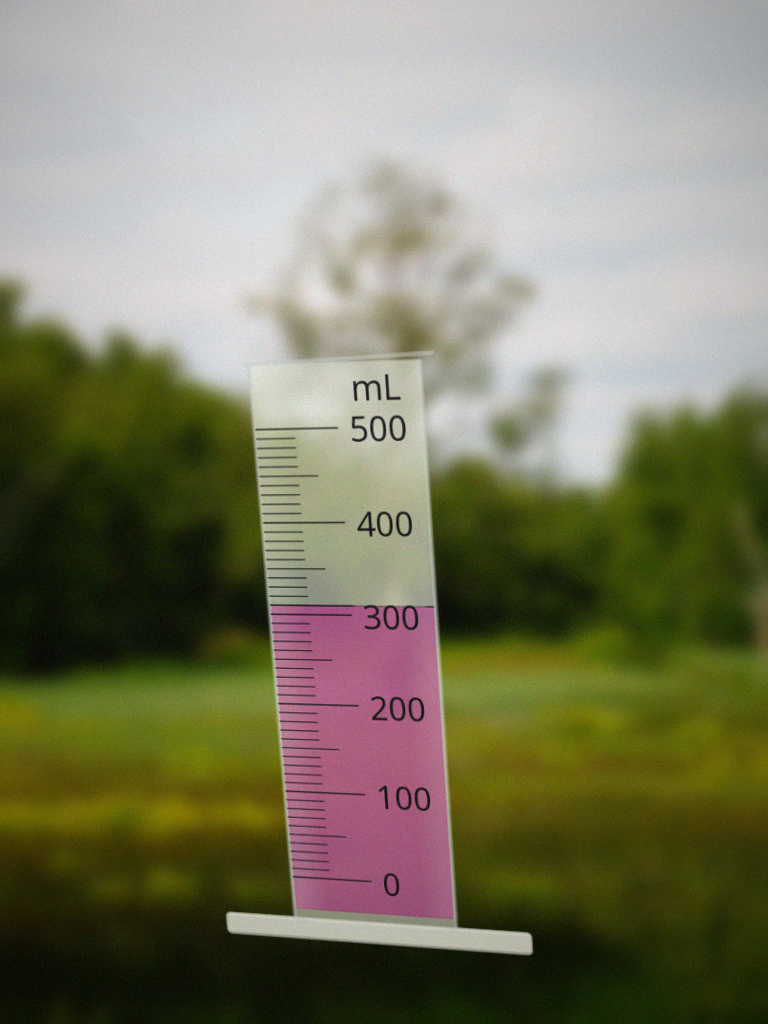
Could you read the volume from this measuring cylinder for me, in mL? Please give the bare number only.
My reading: 310
